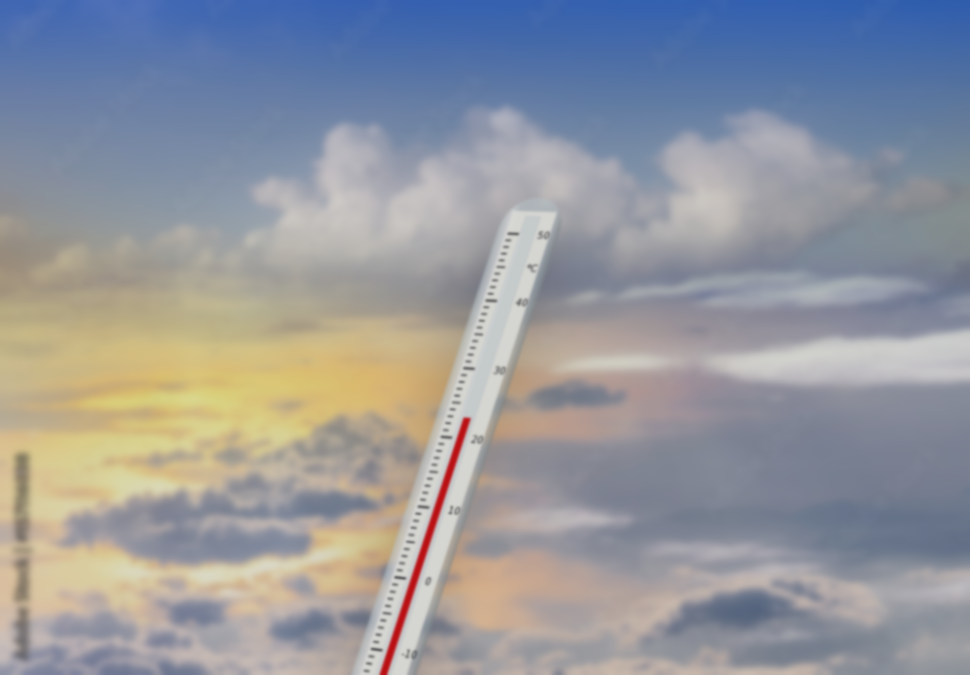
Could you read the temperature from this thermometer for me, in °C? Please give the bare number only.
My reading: 23
